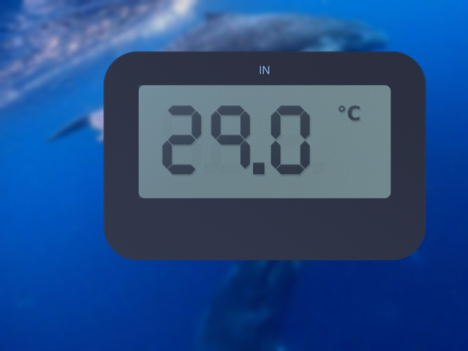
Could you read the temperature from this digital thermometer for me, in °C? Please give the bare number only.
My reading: 29.0
